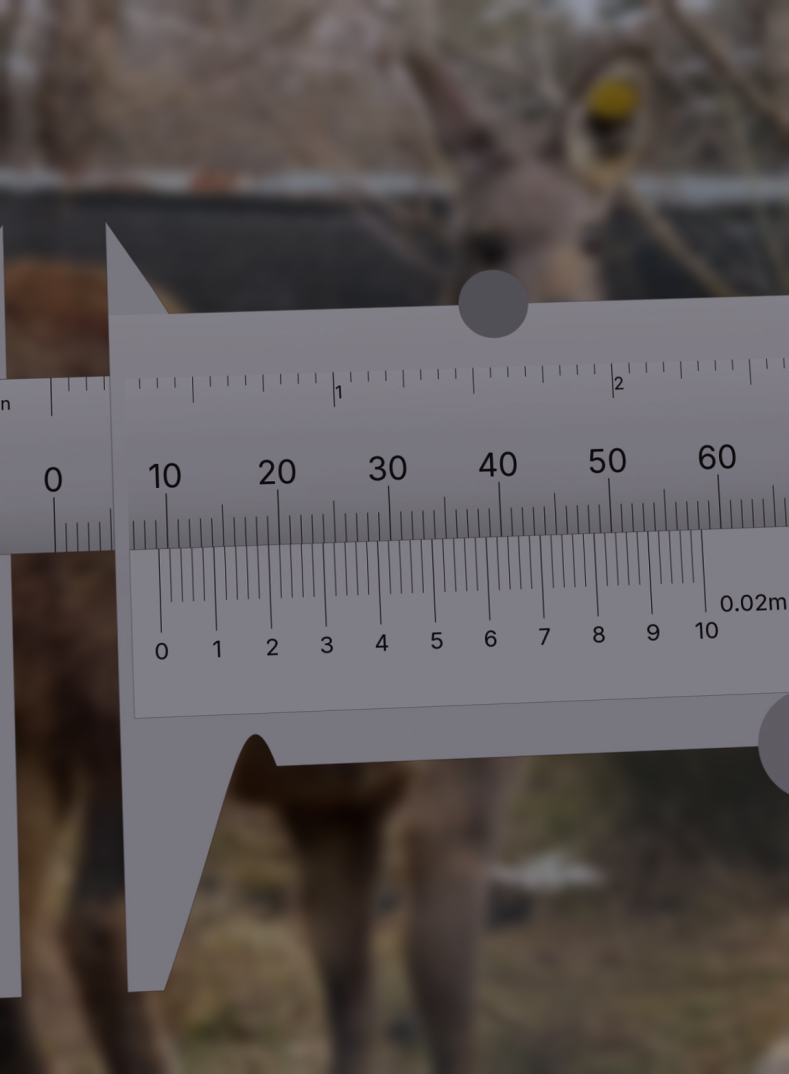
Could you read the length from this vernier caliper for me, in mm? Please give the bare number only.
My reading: 9.2
